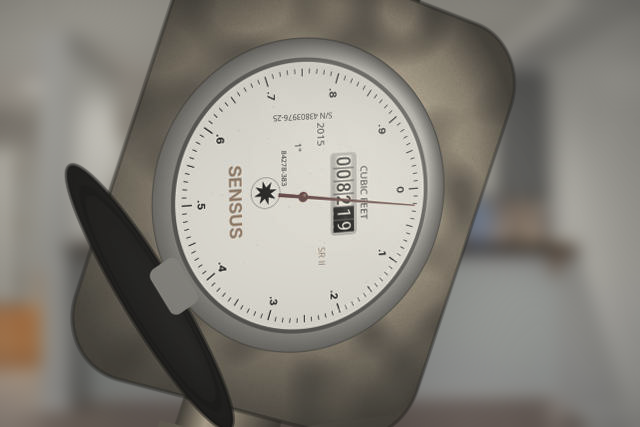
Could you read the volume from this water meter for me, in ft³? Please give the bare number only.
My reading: 8219.02
